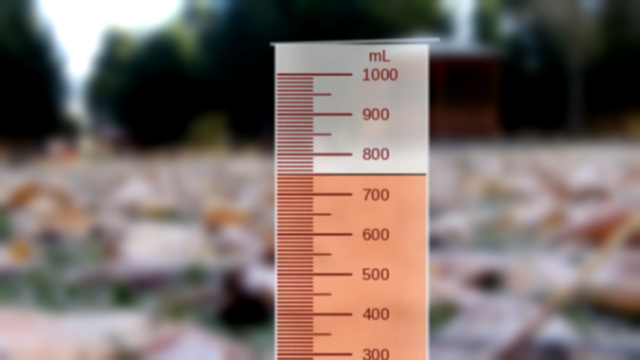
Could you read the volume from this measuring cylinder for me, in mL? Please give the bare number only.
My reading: 750
